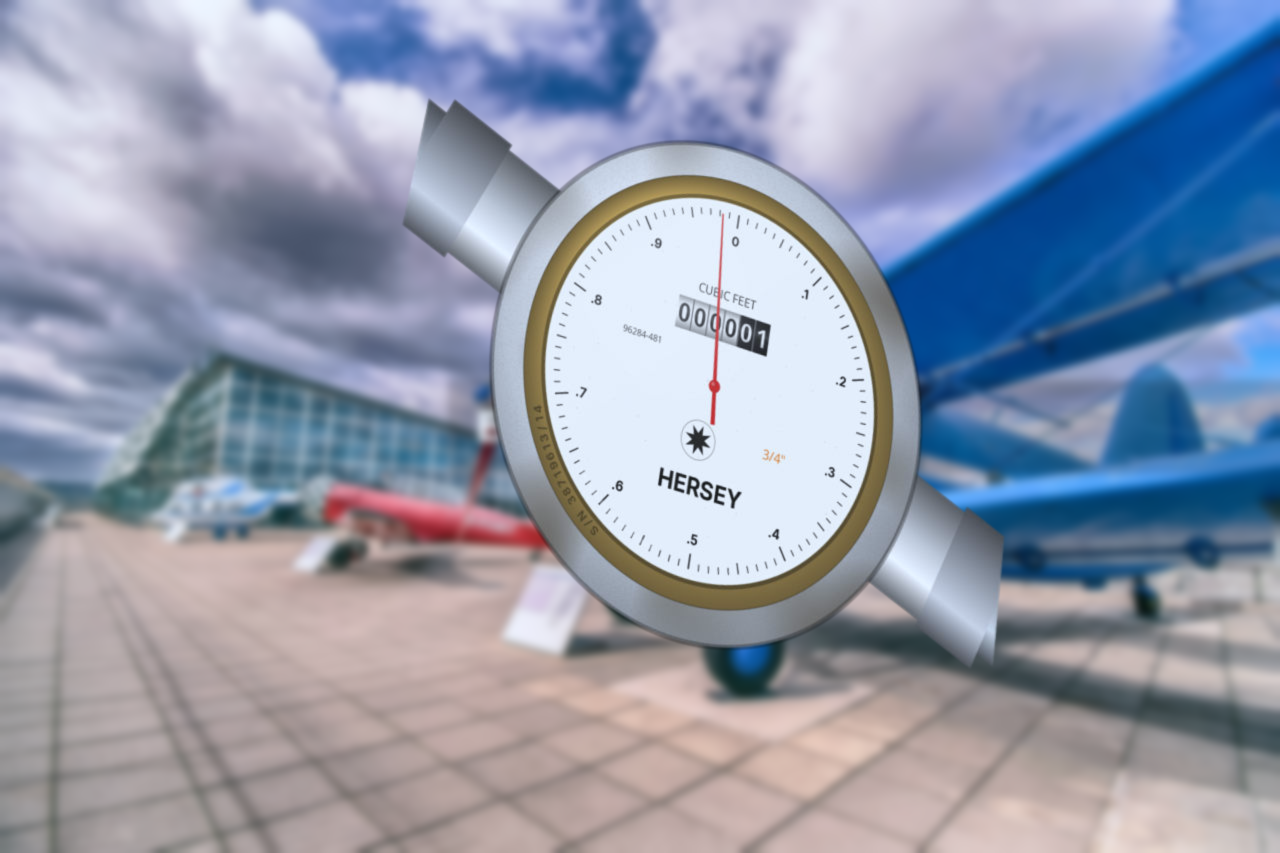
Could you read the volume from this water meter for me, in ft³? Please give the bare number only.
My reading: 0.98
